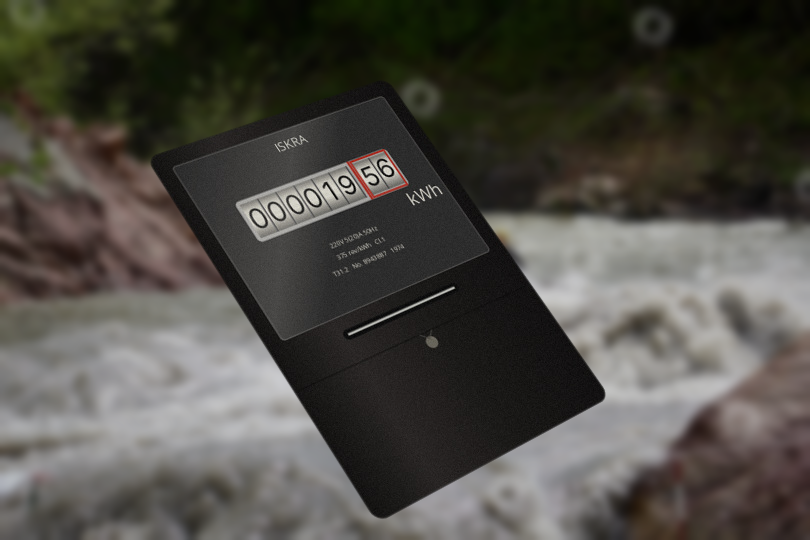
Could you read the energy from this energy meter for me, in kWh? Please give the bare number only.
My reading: 19.56
